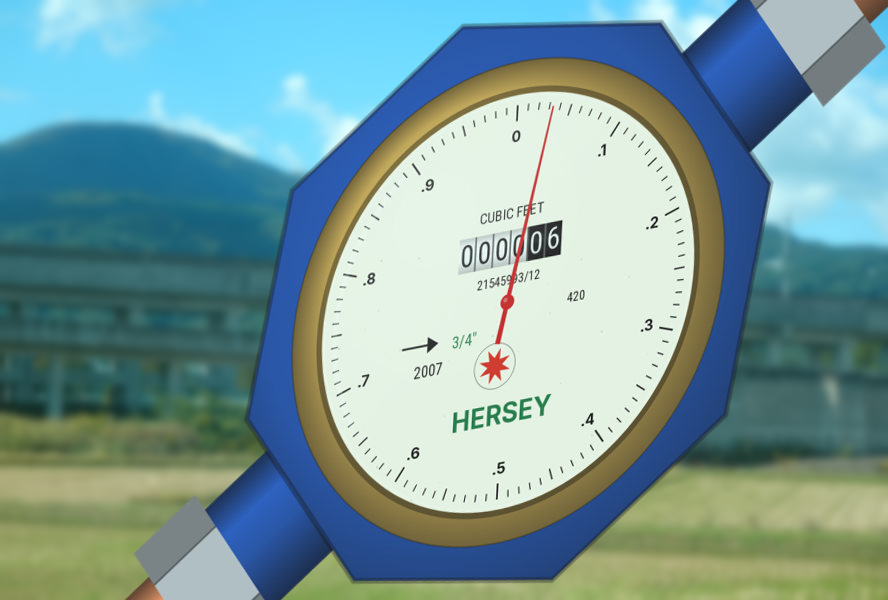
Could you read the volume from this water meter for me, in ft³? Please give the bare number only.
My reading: 6.03
